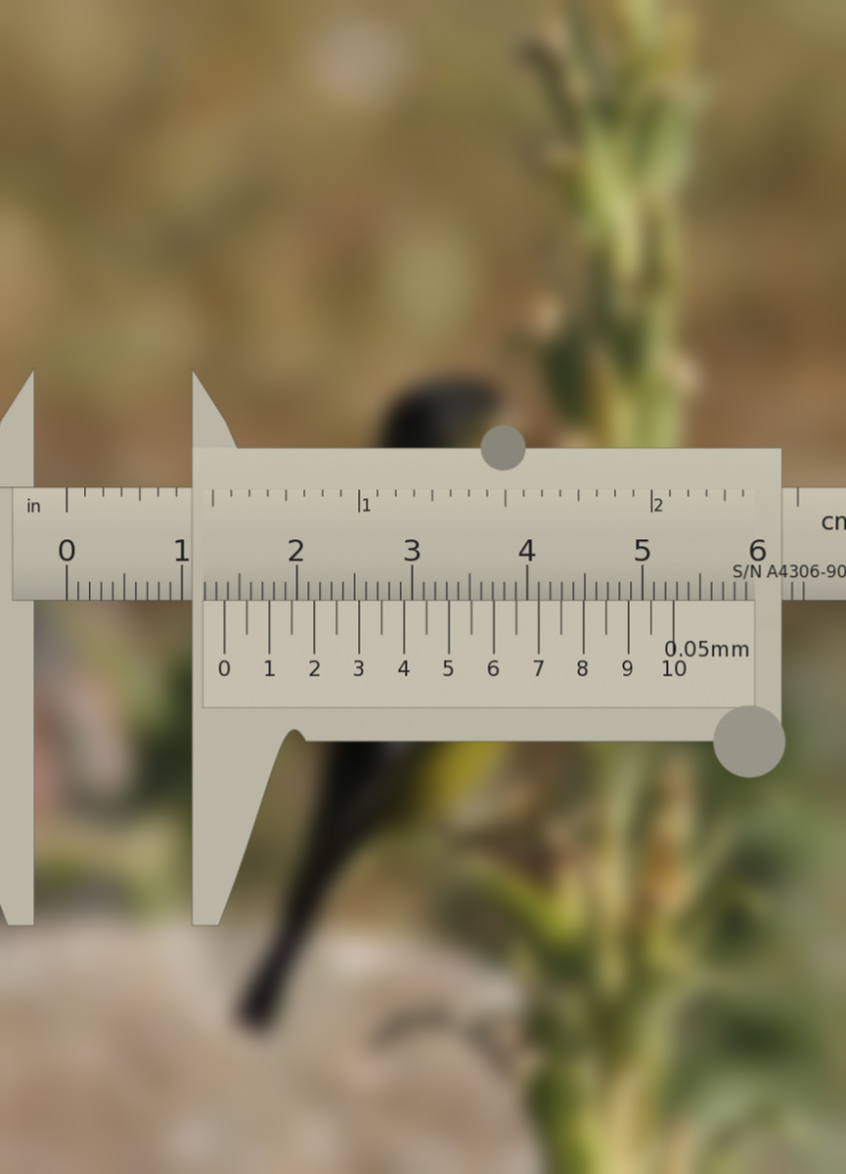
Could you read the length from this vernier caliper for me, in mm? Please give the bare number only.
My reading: 13.7
